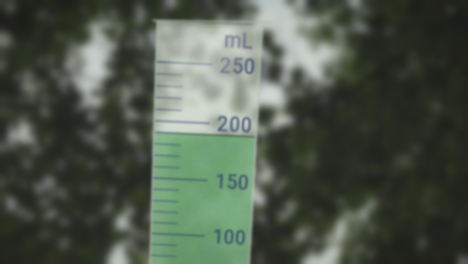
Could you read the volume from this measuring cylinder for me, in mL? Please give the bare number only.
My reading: 190
